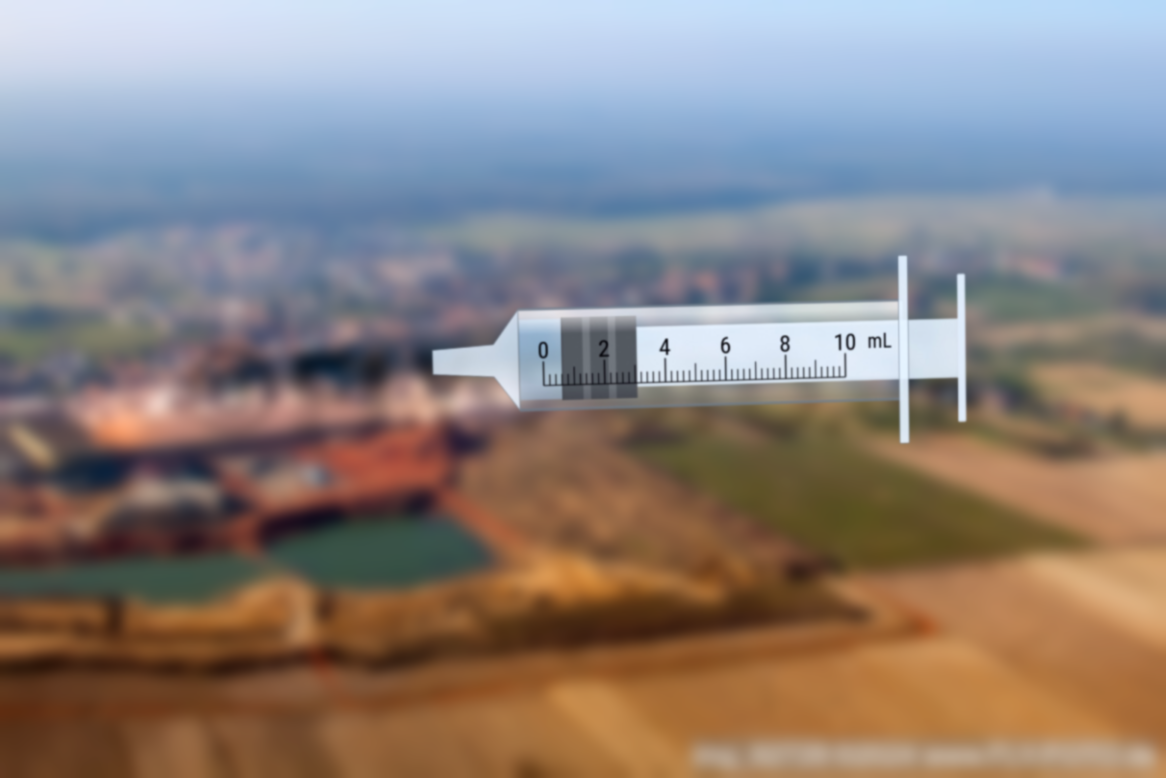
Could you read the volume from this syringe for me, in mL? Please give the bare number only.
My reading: 0.6
